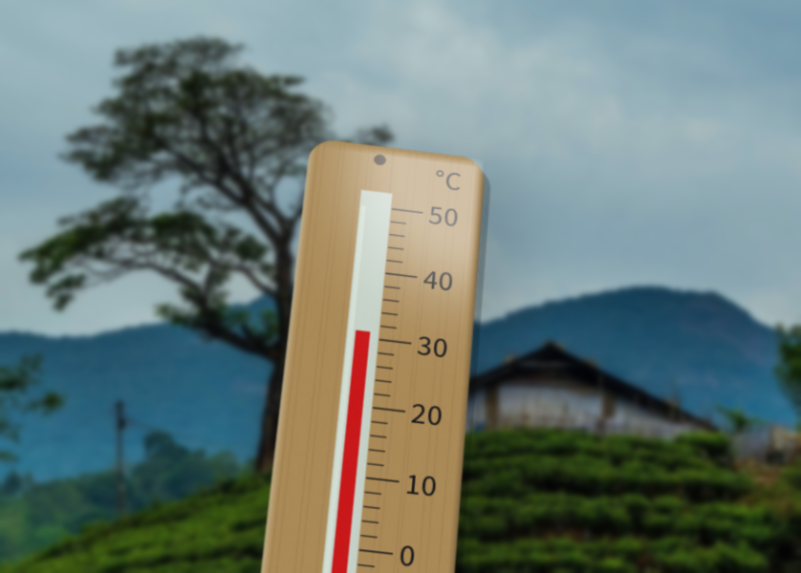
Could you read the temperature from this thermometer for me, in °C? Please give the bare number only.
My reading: 31
